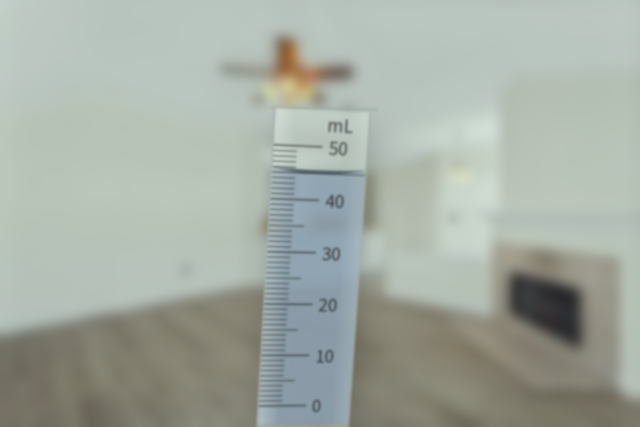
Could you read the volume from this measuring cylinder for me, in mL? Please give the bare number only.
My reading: 45
